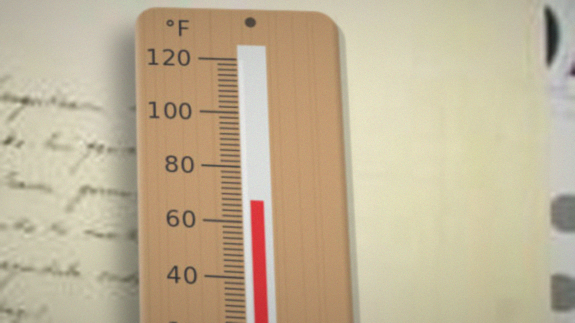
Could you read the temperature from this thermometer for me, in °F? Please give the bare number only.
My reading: 68
